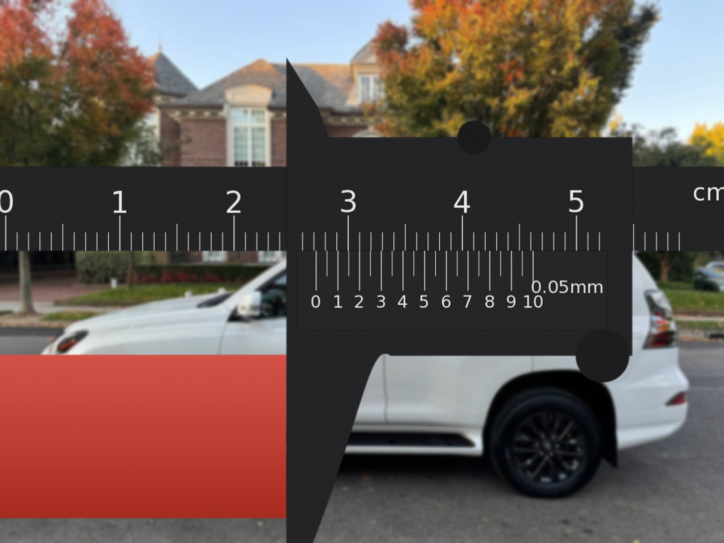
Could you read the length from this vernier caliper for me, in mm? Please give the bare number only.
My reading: 27.2
